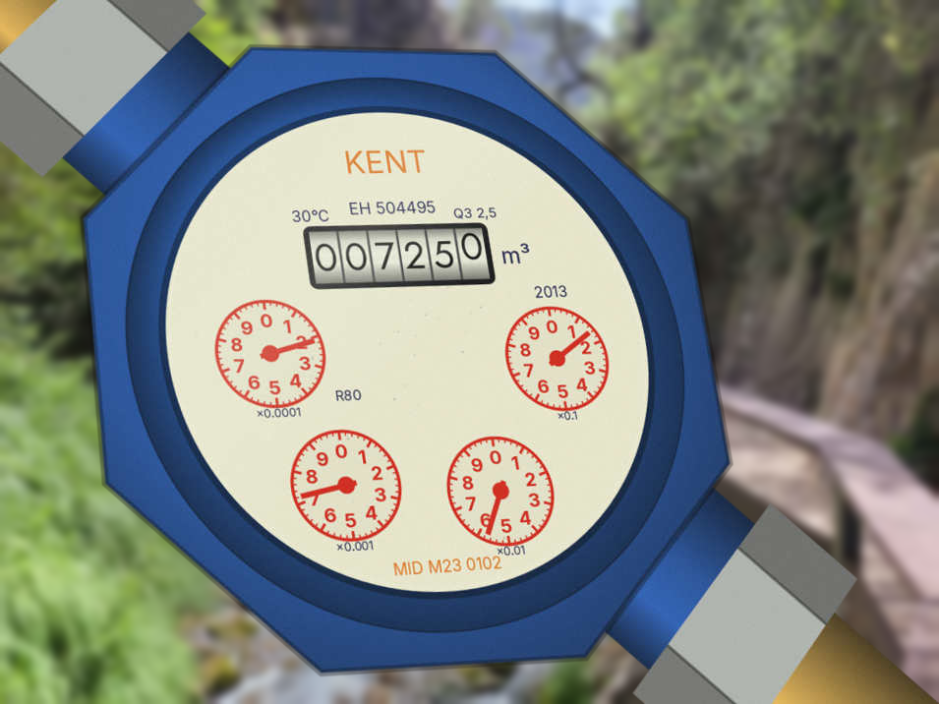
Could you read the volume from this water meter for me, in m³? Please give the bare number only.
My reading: 7250.1572
